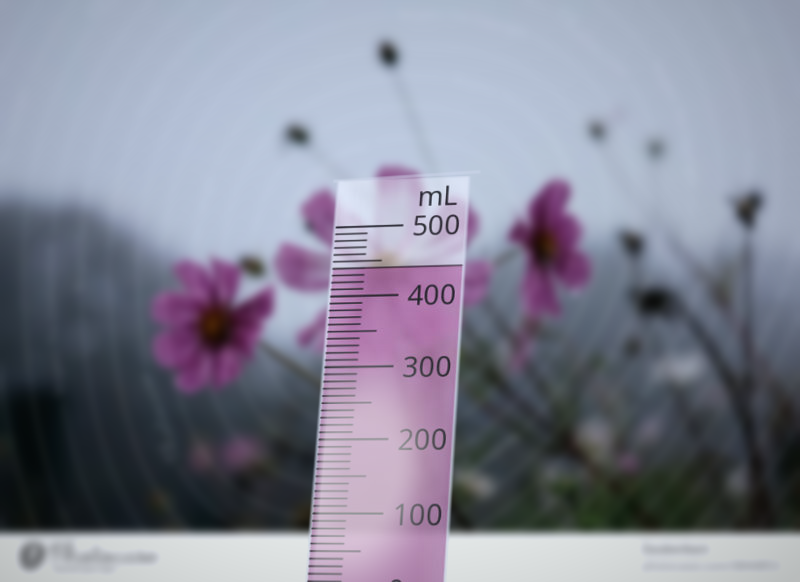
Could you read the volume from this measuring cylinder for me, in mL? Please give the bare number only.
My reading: 440
